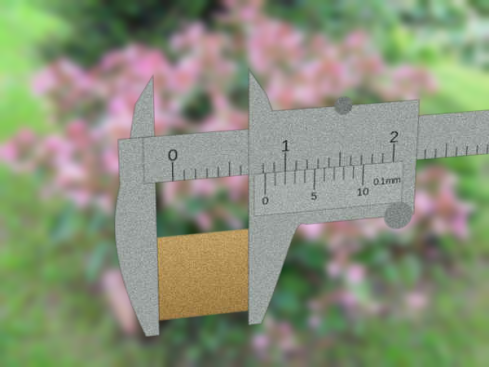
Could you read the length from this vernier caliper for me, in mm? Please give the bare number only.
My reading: 8.2
